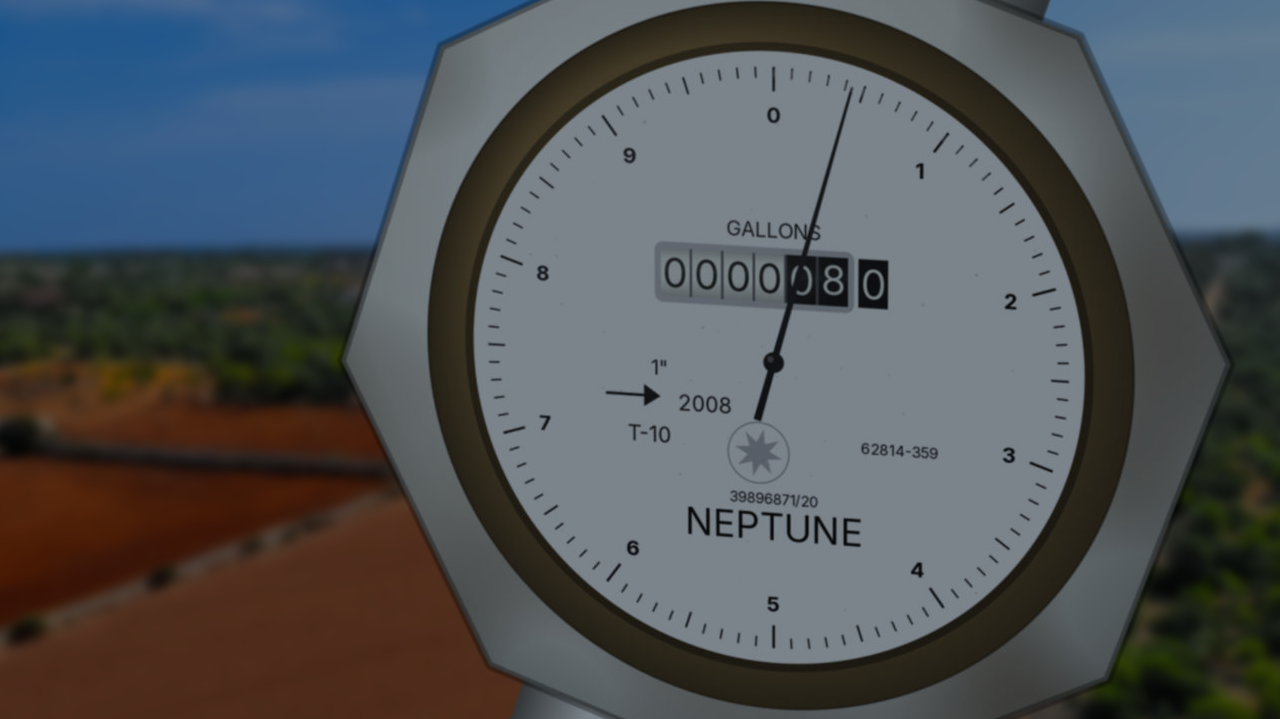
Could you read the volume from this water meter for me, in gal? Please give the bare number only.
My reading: 80.4
